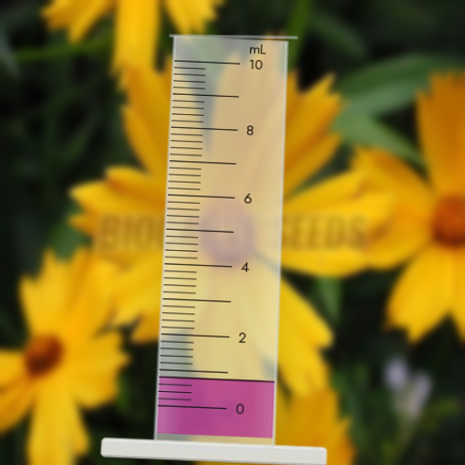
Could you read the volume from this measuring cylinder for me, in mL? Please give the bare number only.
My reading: 0.8
